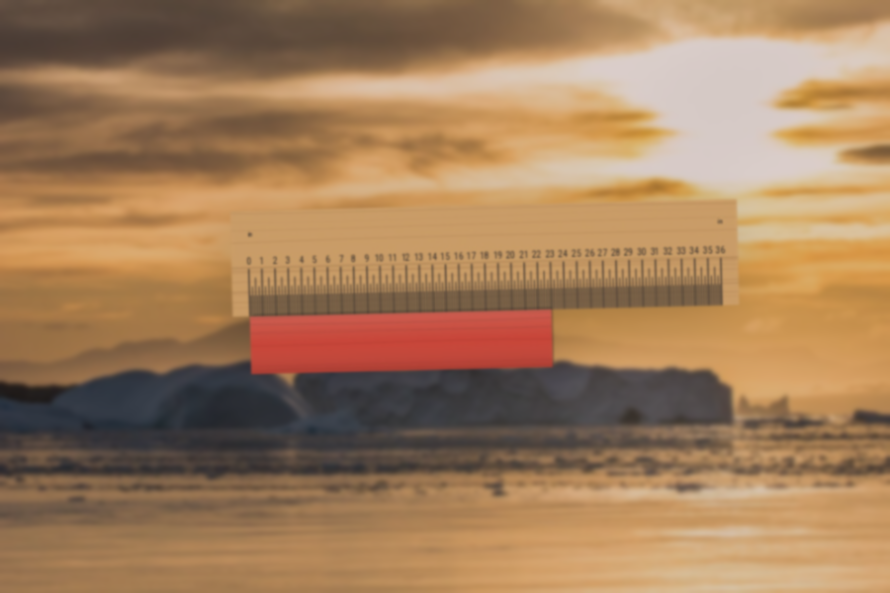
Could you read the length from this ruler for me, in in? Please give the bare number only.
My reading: 23
